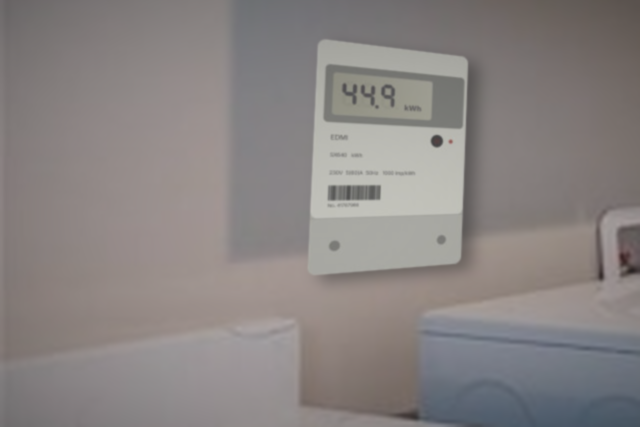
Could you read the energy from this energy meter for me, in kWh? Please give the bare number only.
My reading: 44.9
